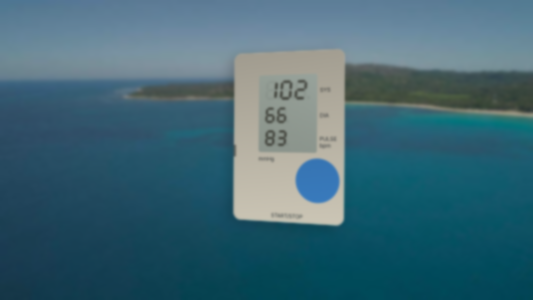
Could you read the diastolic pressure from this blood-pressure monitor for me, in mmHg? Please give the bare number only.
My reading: 66
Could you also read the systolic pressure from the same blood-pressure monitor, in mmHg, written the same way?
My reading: 102
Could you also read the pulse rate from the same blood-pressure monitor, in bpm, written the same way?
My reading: 83
